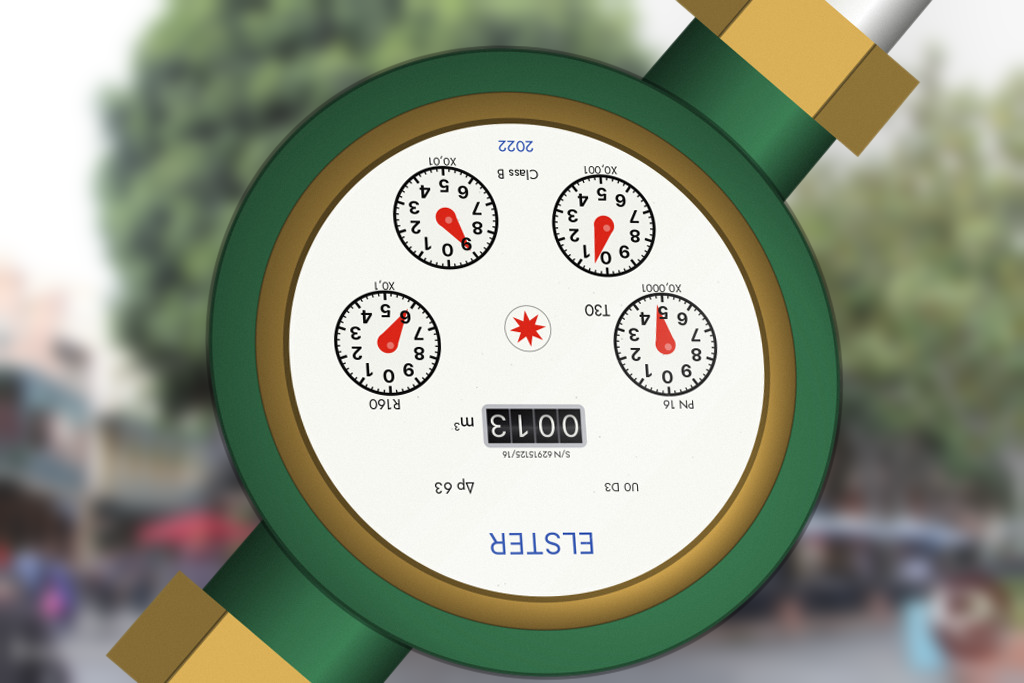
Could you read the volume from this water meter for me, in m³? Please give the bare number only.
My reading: 13.5904
